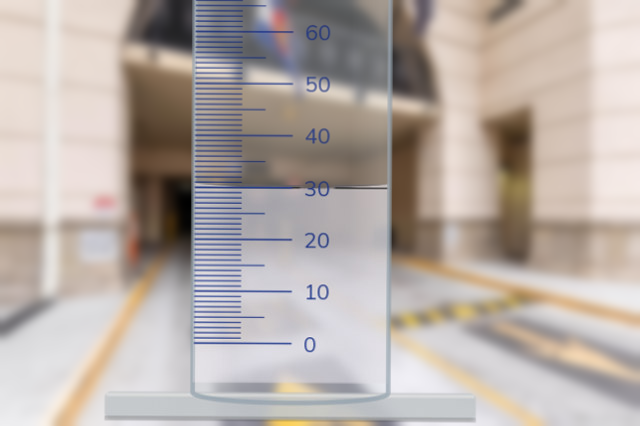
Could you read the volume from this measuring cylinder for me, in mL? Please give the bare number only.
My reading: 30
